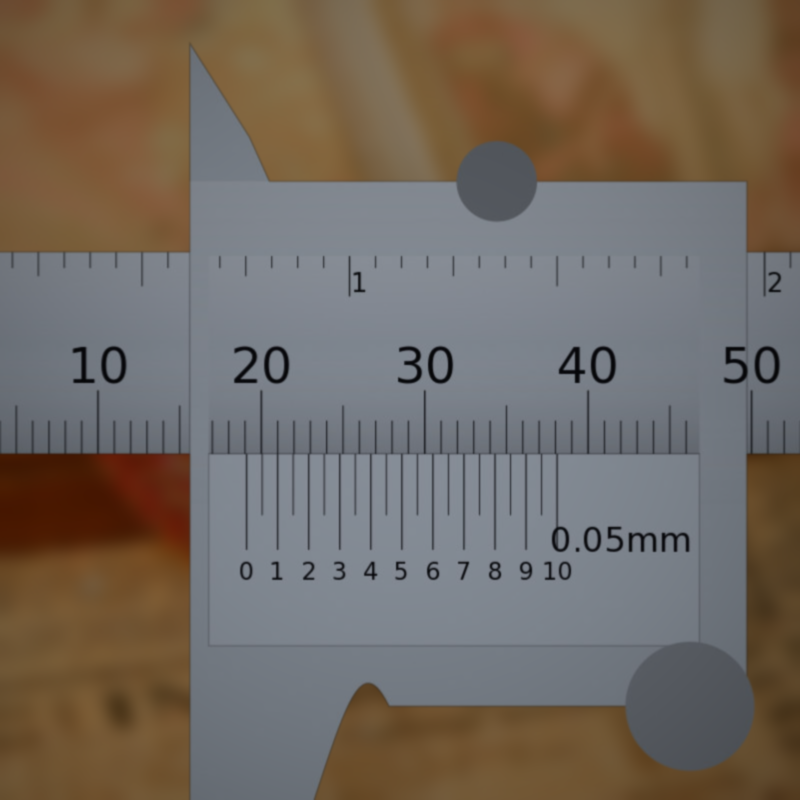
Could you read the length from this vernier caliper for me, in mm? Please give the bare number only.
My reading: 19.1
